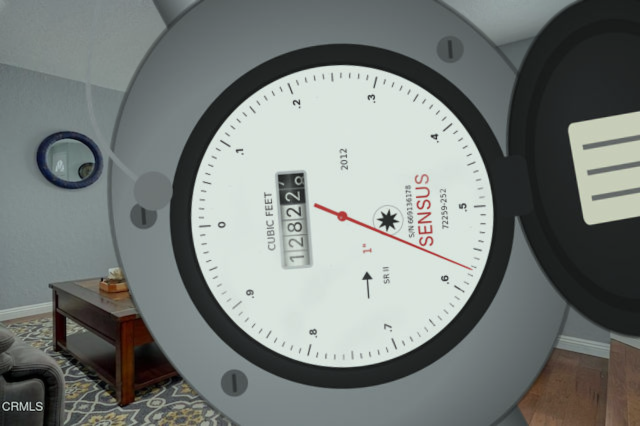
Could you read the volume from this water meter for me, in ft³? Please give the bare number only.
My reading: 128227.57
